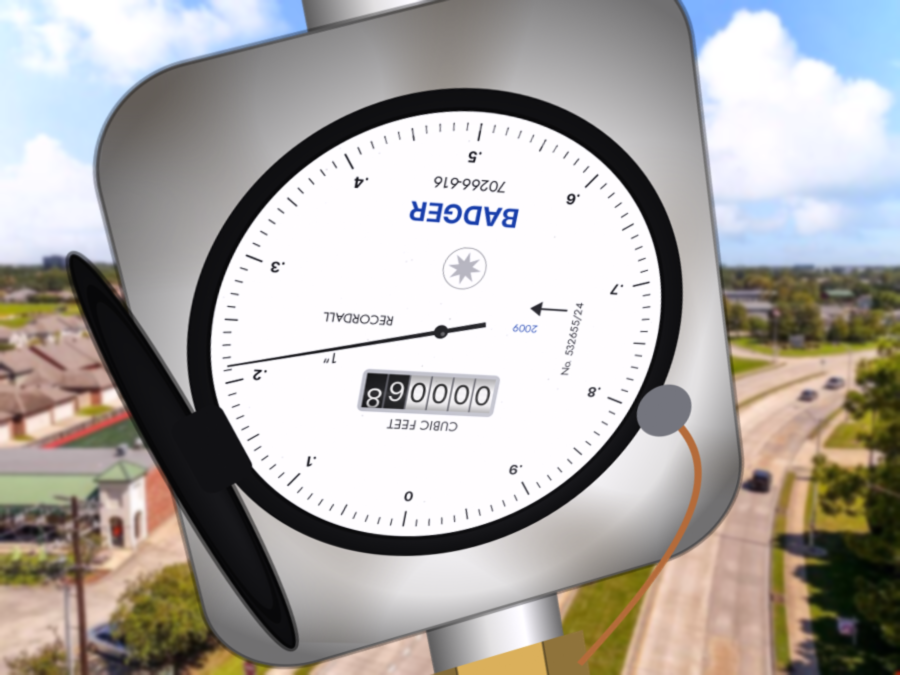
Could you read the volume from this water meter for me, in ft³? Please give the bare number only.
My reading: 68.21
